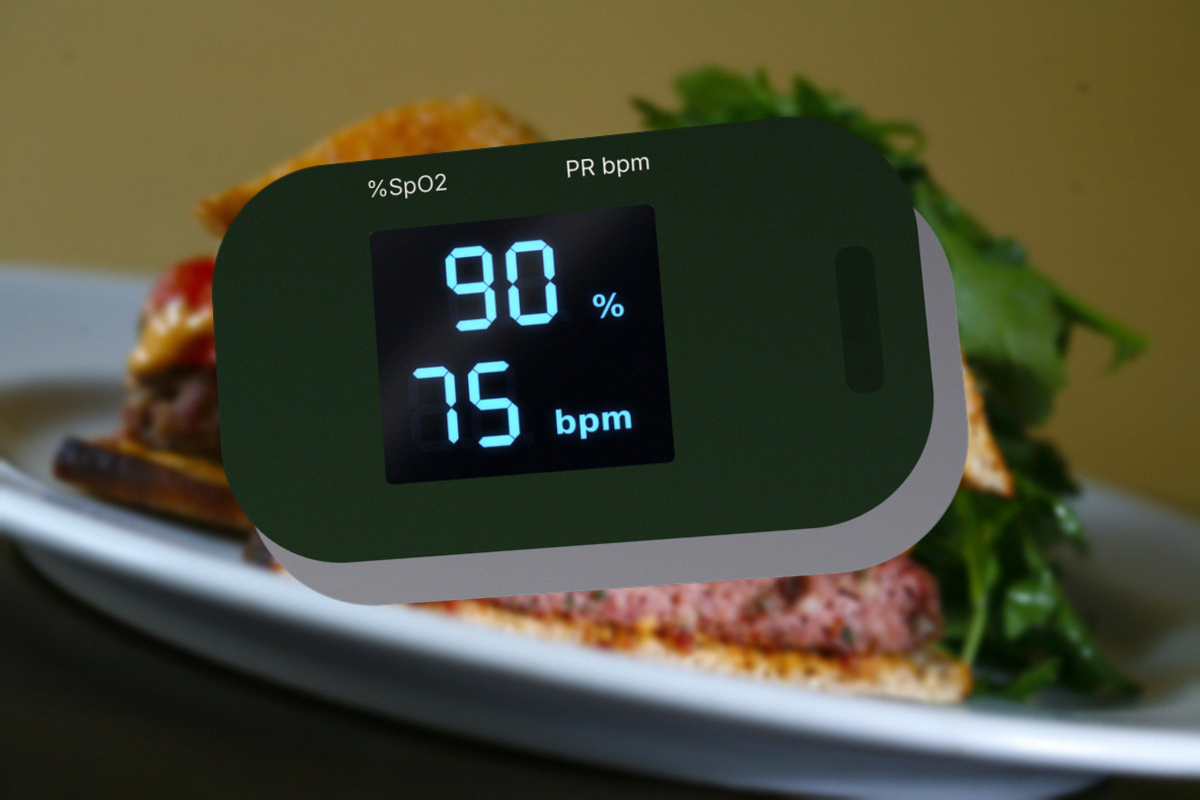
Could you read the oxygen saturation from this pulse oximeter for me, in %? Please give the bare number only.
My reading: 90
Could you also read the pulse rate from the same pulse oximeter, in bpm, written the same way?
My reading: 75
